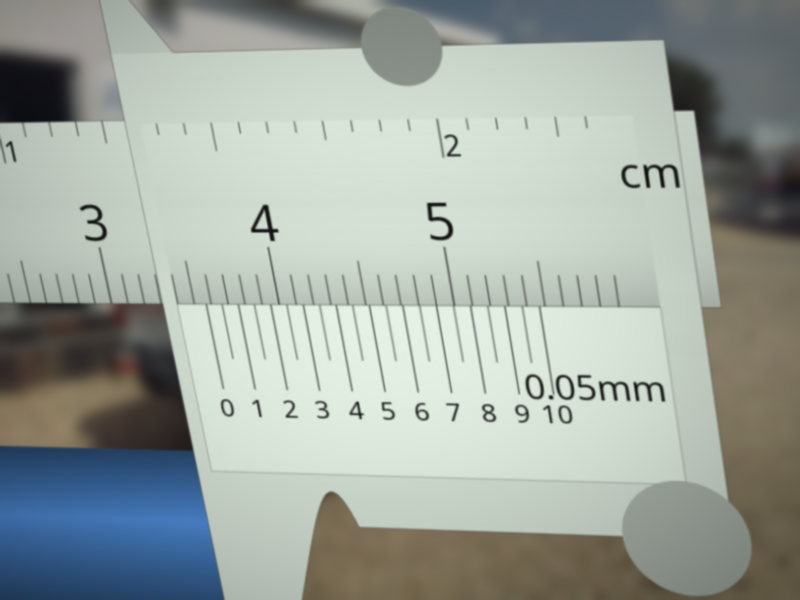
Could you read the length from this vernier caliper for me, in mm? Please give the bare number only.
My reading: 35.7
